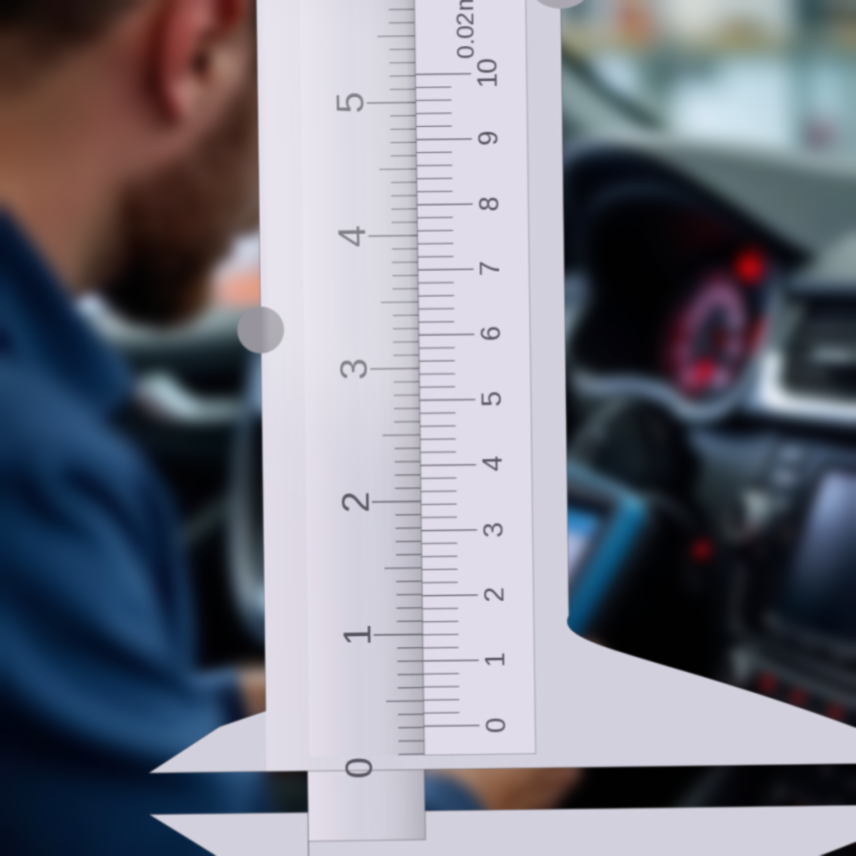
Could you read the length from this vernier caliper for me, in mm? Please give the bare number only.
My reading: 3.1
